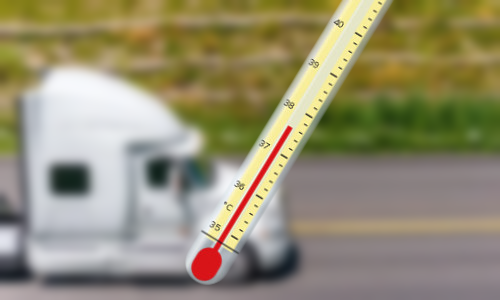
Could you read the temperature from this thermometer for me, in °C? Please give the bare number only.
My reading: 37.6
